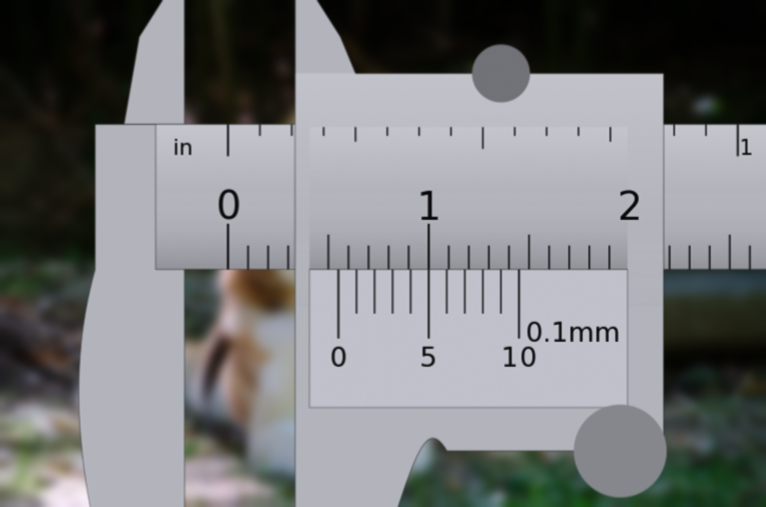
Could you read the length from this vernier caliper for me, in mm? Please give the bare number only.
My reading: 5.5
